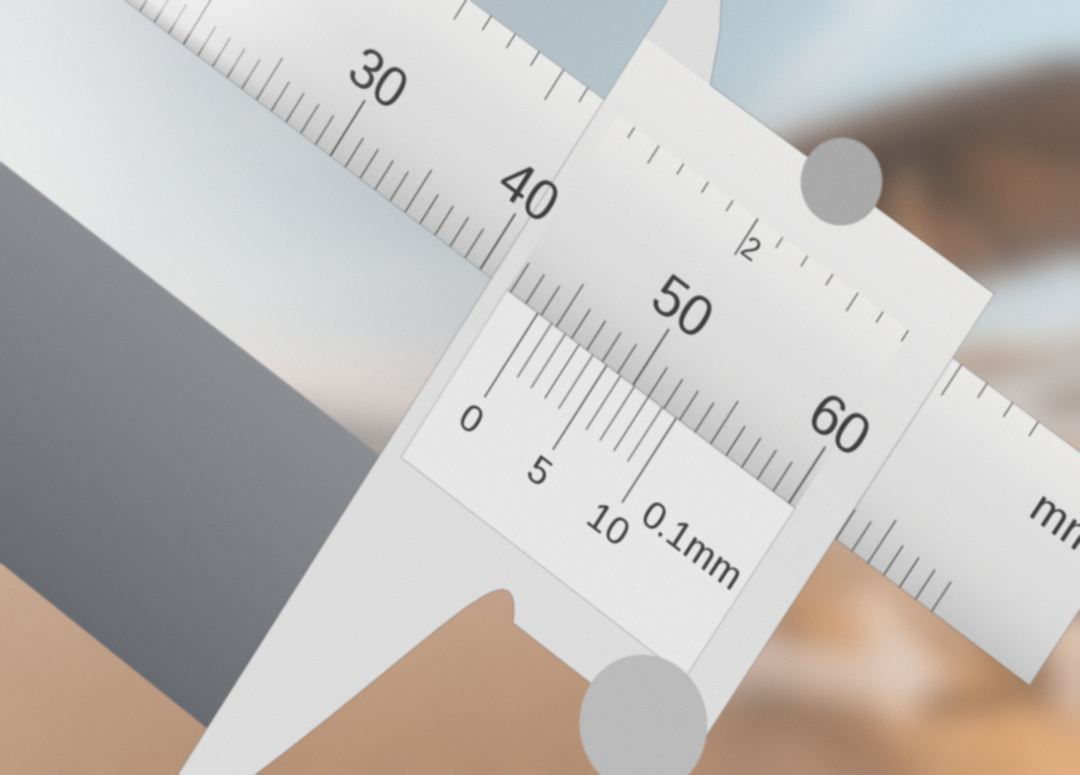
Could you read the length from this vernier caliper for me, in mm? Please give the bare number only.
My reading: 43.8
